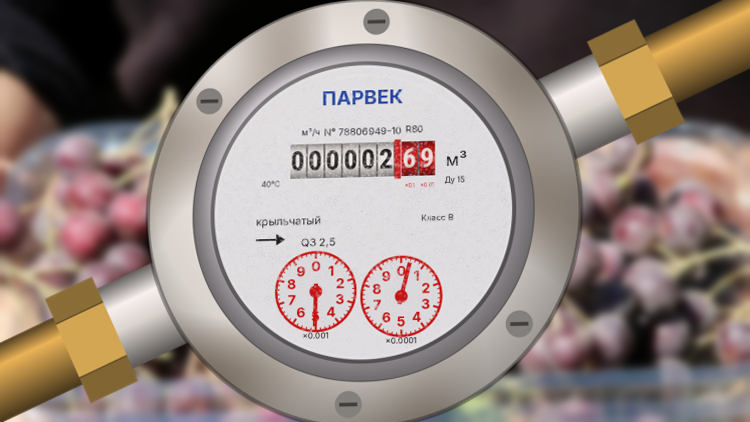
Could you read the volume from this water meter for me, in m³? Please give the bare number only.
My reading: 2.6950
